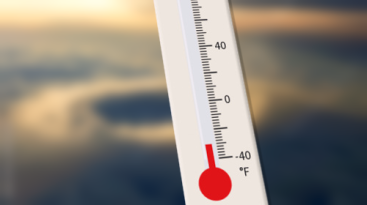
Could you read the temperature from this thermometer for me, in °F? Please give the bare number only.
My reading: -30
